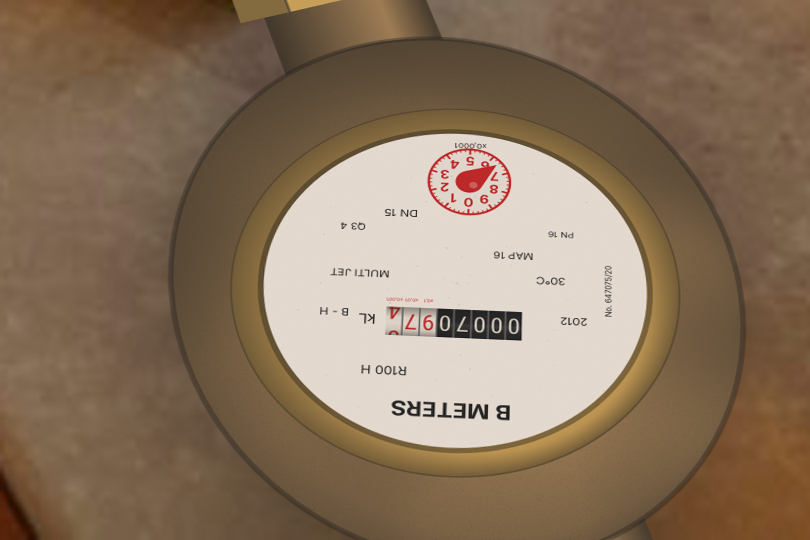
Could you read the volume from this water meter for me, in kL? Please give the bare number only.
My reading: 70.9736
